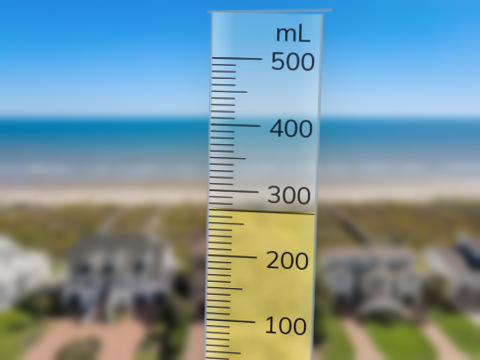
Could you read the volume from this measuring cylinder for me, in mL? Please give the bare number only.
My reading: 270
